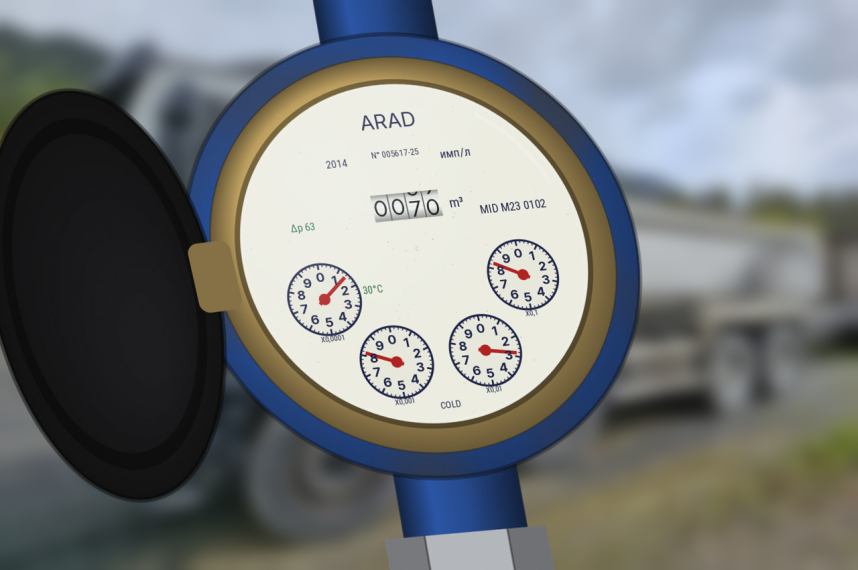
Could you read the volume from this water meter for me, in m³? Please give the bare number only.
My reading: 69.8281
